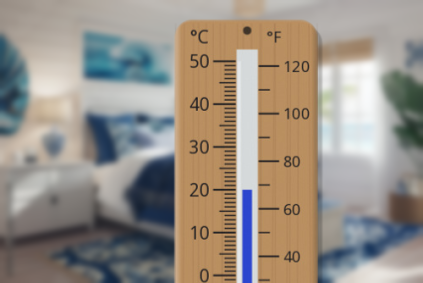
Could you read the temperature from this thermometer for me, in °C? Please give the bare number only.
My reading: 20
